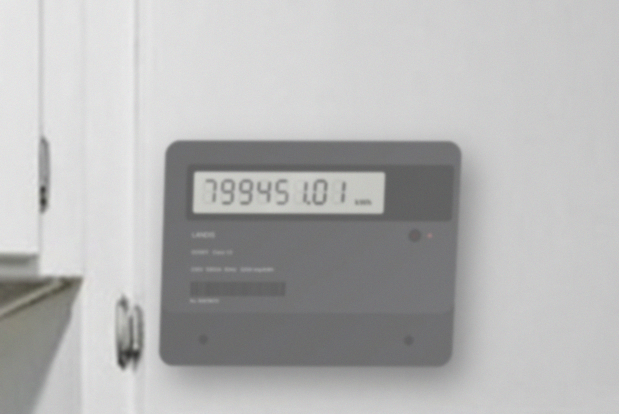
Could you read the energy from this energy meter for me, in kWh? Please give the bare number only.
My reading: 799451.01
